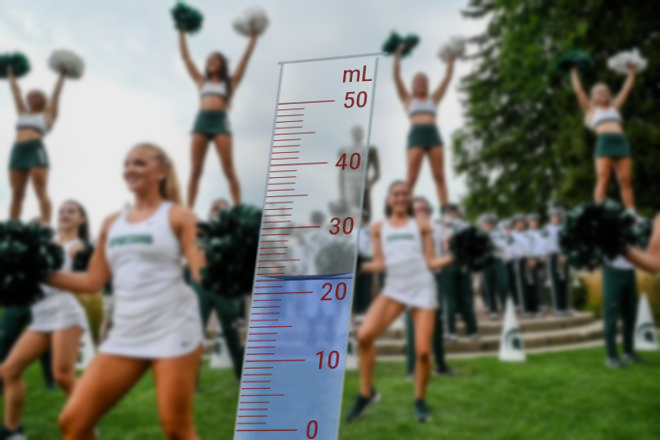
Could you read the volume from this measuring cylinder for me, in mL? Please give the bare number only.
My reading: 22
